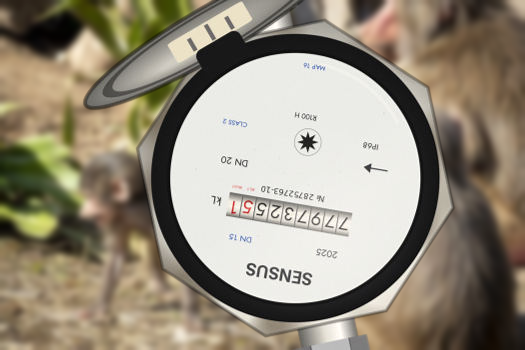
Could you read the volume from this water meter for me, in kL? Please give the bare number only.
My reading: 7797325.51
